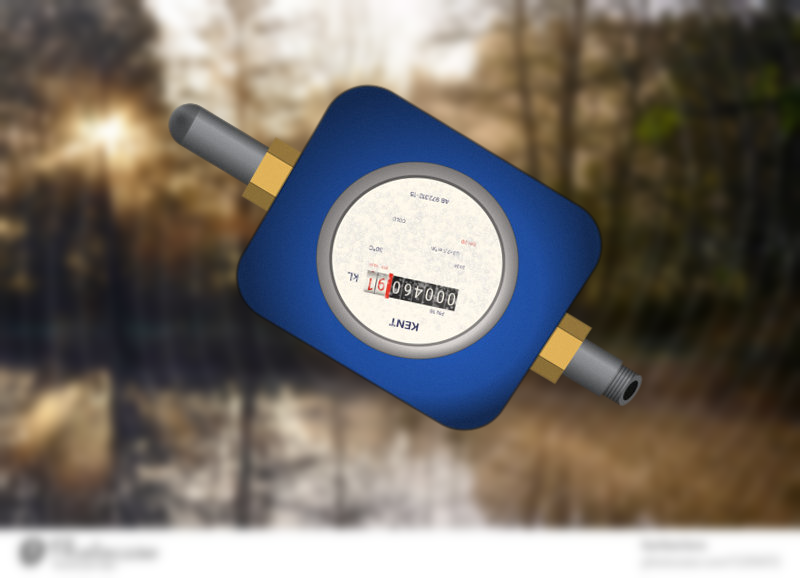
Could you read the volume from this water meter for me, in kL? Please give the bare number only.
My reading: 460.91
